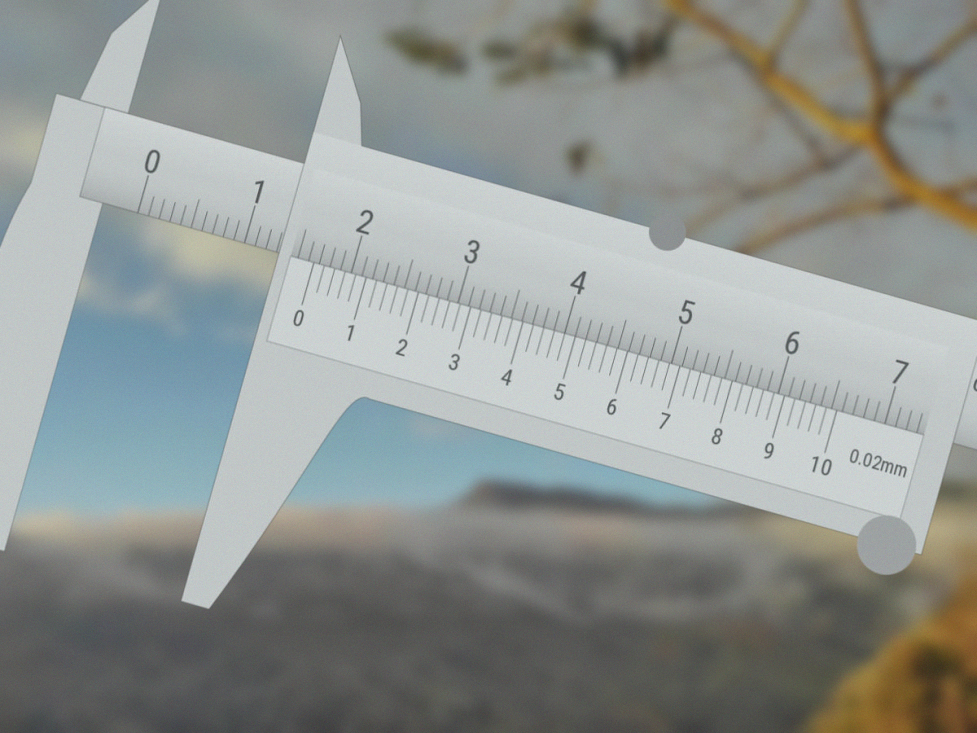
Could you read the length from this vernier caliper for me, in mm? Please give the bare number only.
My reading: 16.5
